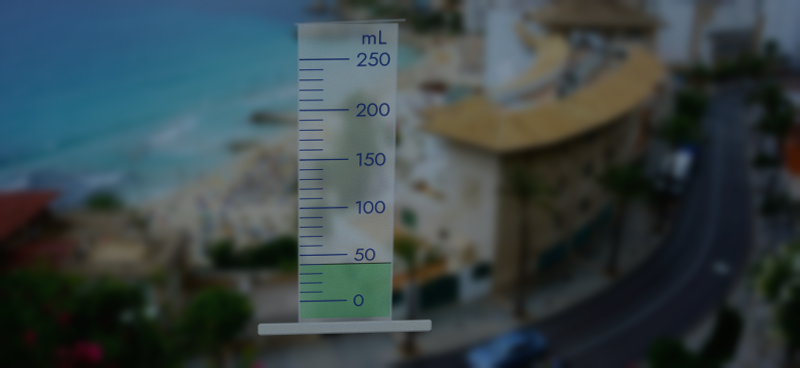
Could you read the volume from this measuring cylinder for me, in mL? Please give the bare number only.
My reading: 40
